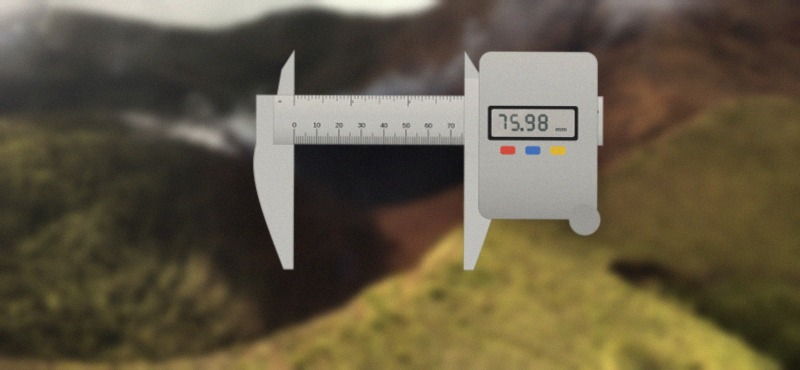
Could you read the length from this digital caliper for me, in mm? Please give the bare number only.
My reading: 75.98
